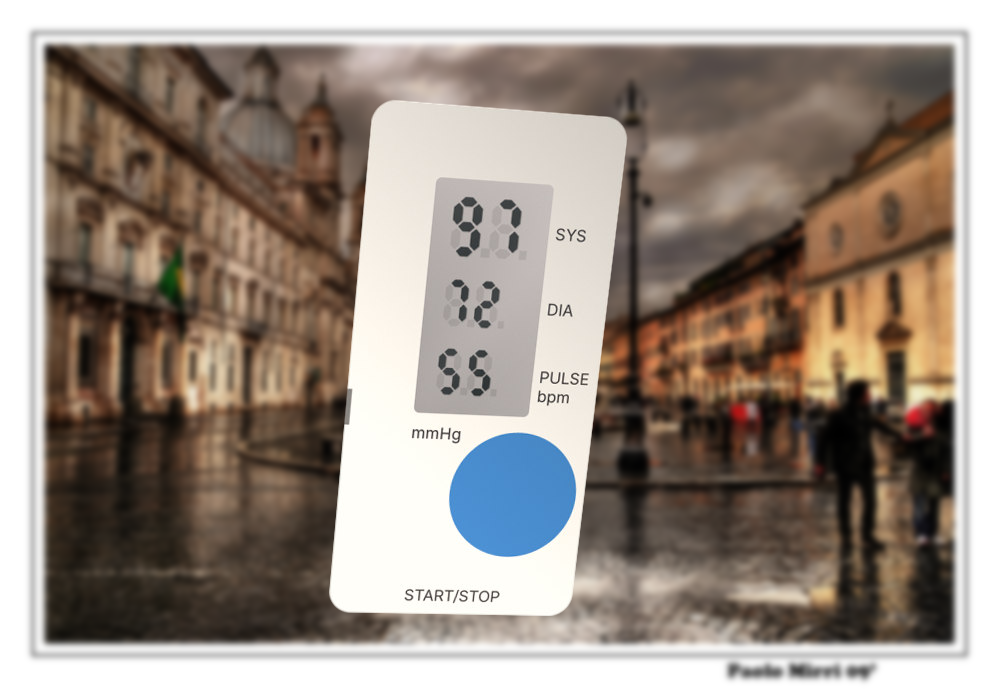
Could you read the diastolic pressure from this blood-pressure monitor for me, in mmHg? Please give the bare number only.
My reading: 72
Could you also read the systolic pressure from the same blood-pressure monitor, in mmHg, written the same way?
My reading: 97
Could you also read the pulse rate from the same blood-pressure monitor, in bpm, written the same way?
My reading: 55
